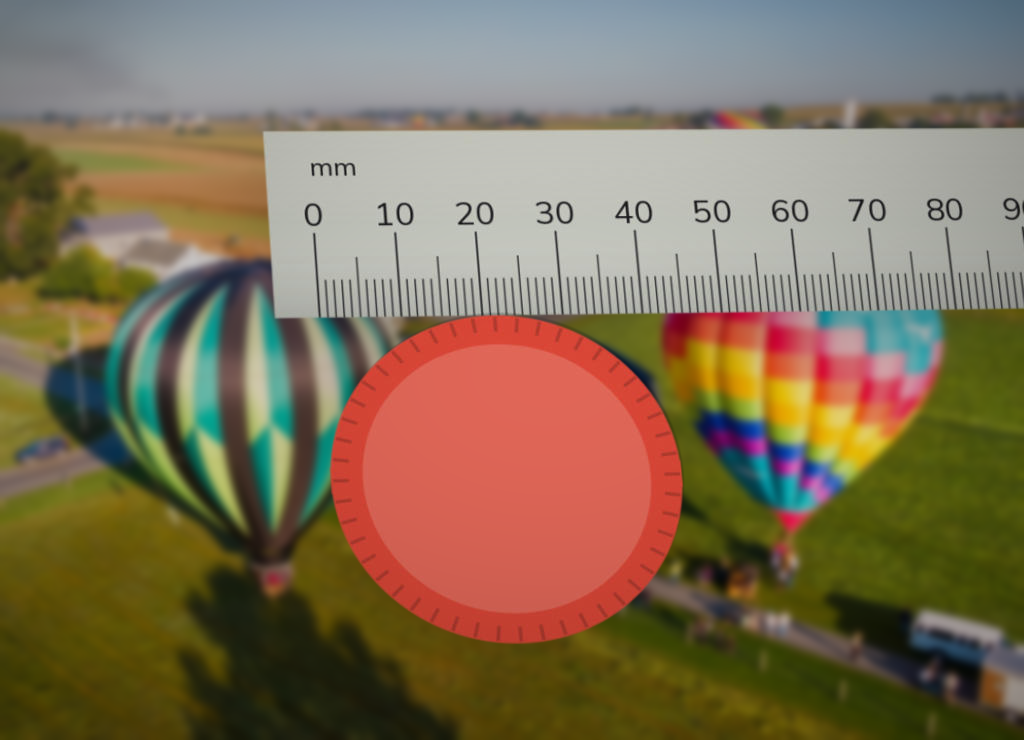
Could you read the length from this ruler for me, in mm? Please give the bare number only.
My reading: 43
